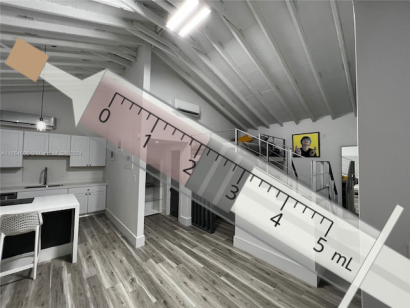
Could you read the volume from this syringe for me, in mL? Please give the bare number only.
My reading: 2.1
